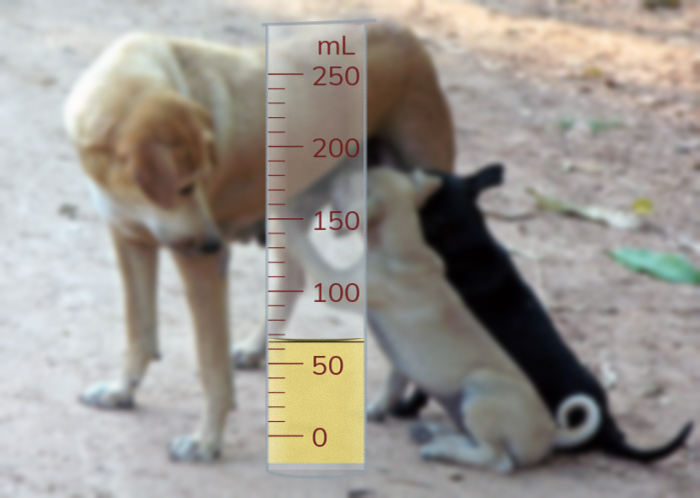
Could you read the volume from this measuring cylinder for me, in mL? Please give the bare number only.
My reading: 65
